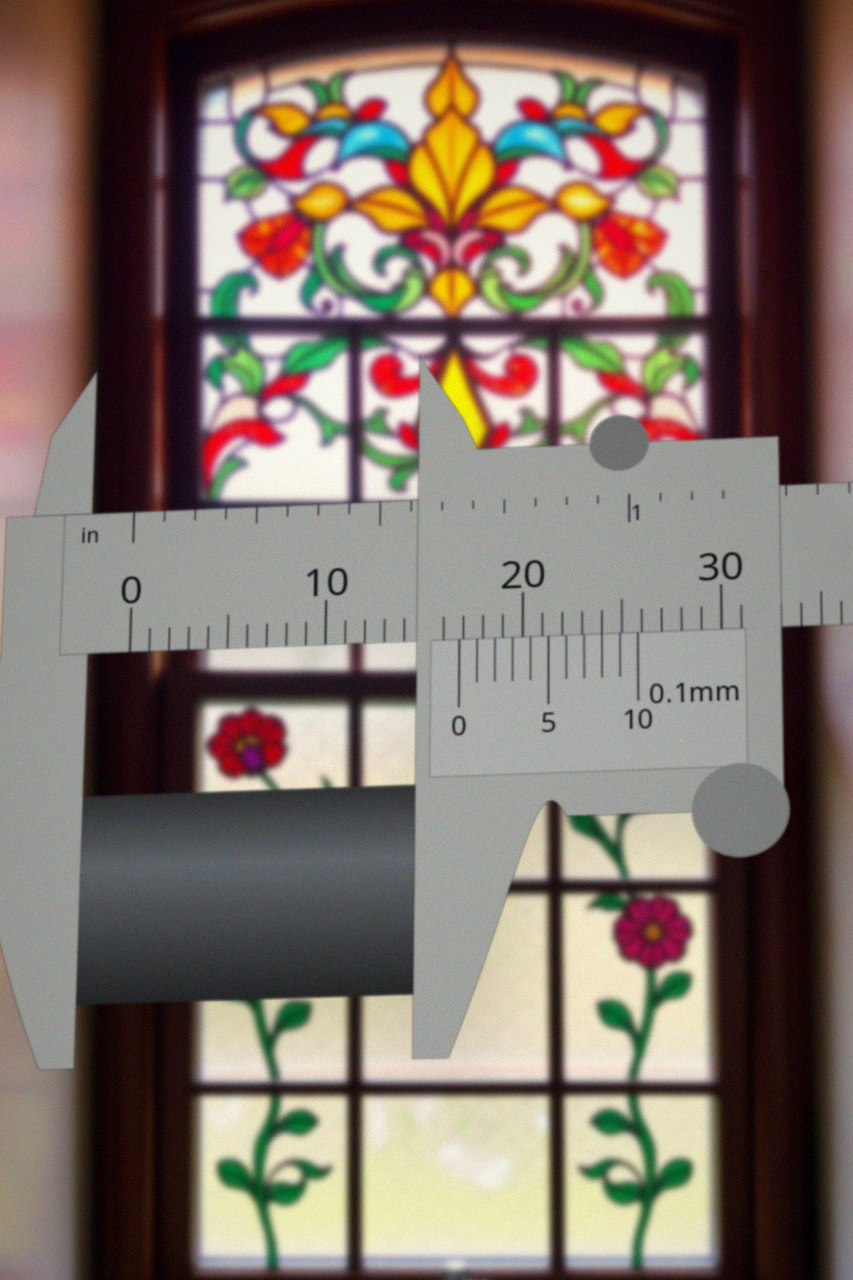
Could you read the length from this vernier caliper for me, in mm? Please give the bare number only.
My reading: 16.8
